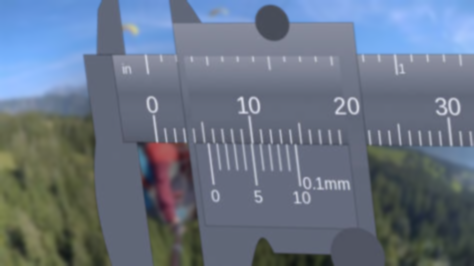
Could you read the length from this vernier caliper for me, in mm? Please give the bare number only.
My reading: 5.4
